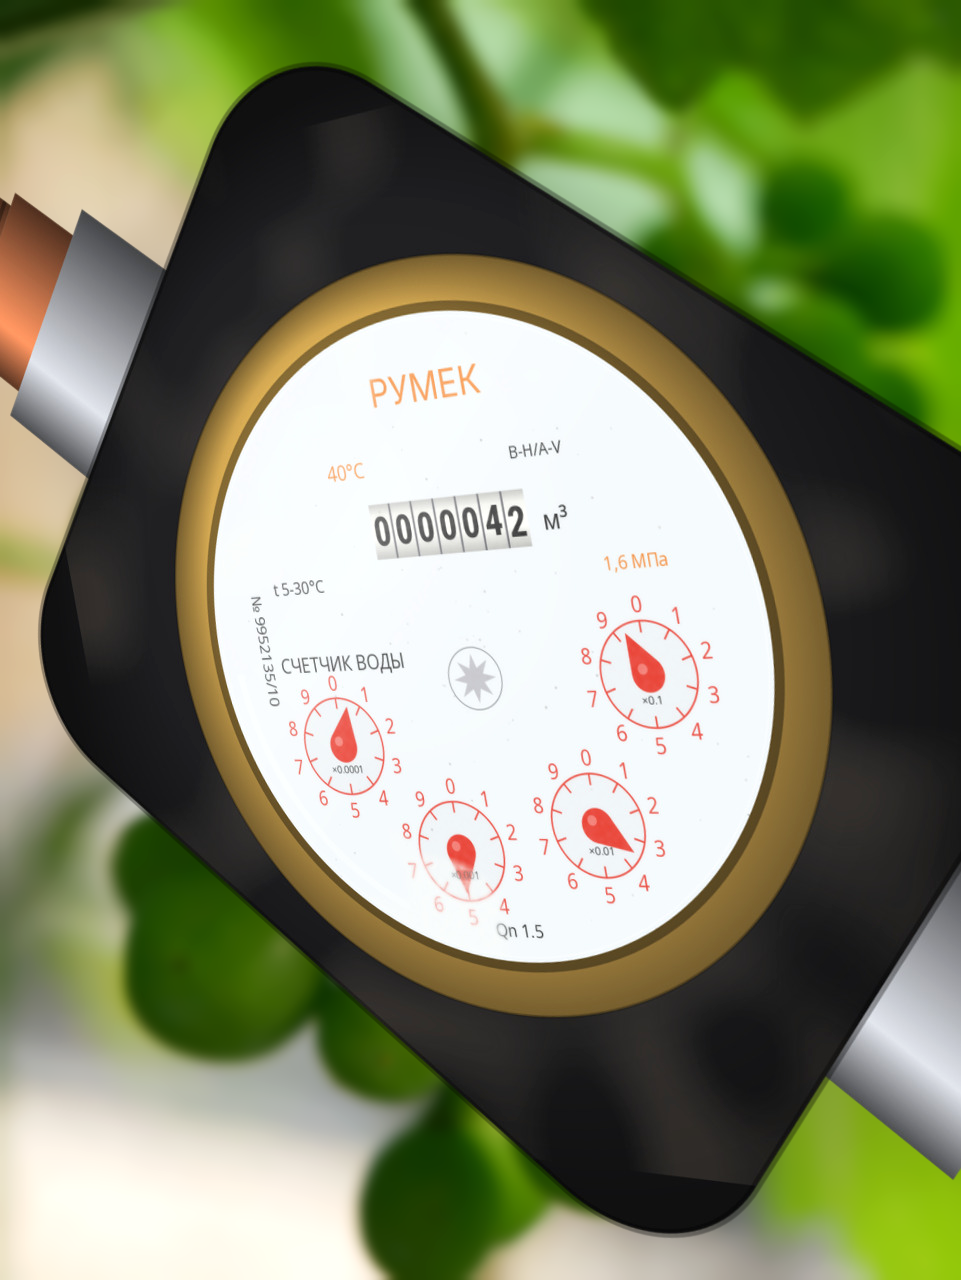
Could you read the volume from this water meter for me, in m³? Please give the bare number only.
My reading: 41.9350
